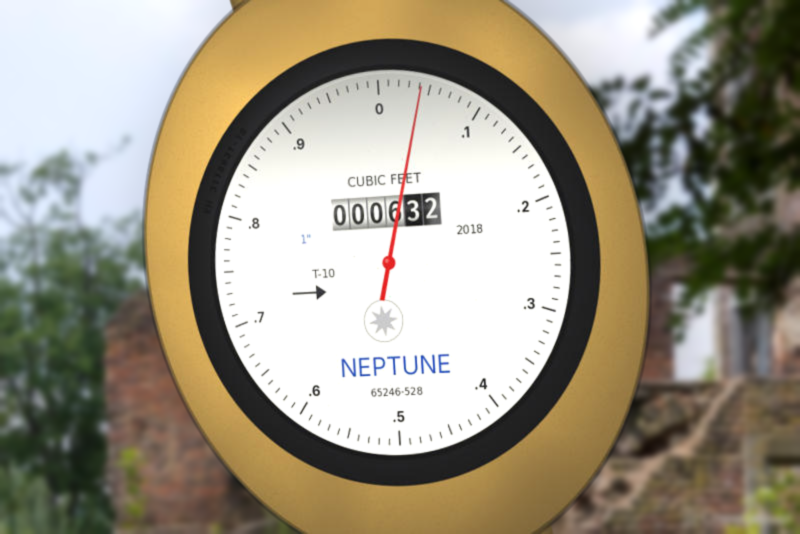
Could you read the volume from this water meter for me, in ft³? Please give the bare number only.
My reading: 632.04
